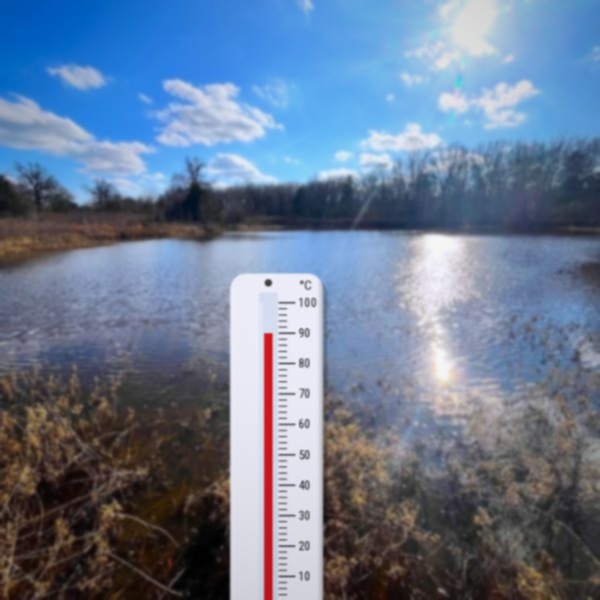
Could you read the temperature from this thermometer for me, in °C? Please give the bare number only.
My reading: 90
